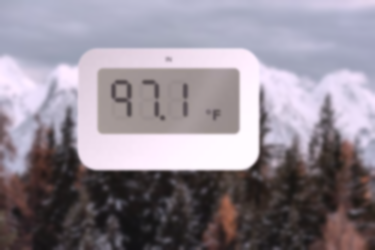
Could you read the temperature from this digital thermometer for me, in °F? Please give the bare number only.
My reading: 97.1
